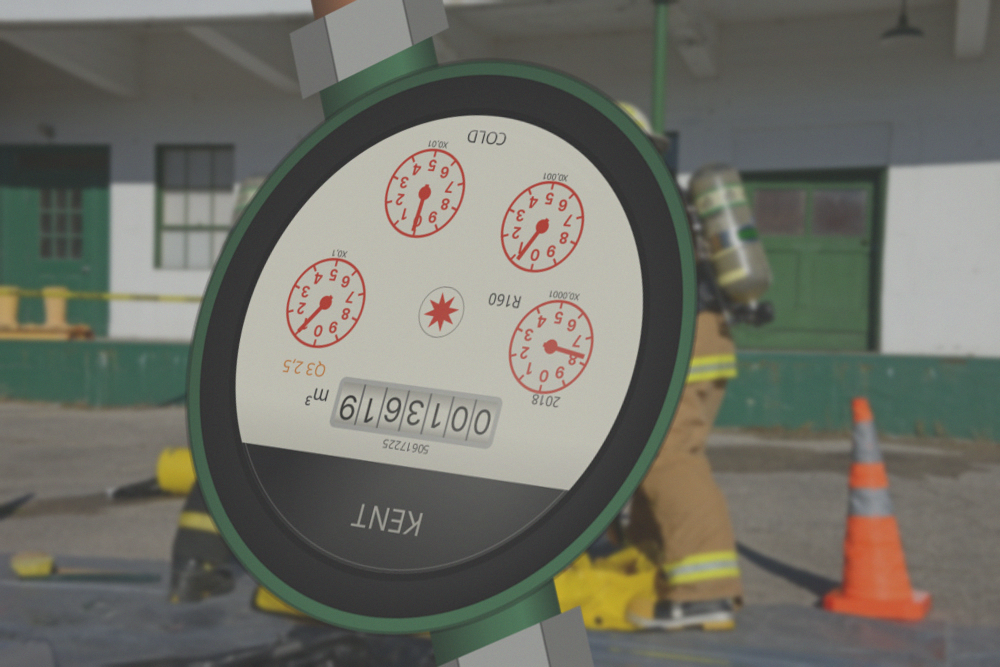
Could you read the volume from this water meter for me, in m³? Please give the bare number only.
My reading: 13619.1007
